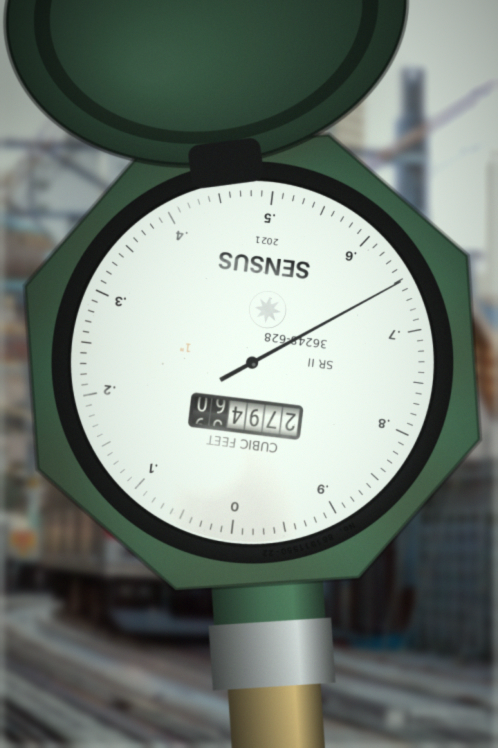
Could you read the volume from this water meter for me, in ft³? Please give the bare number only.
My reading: 279459.65
